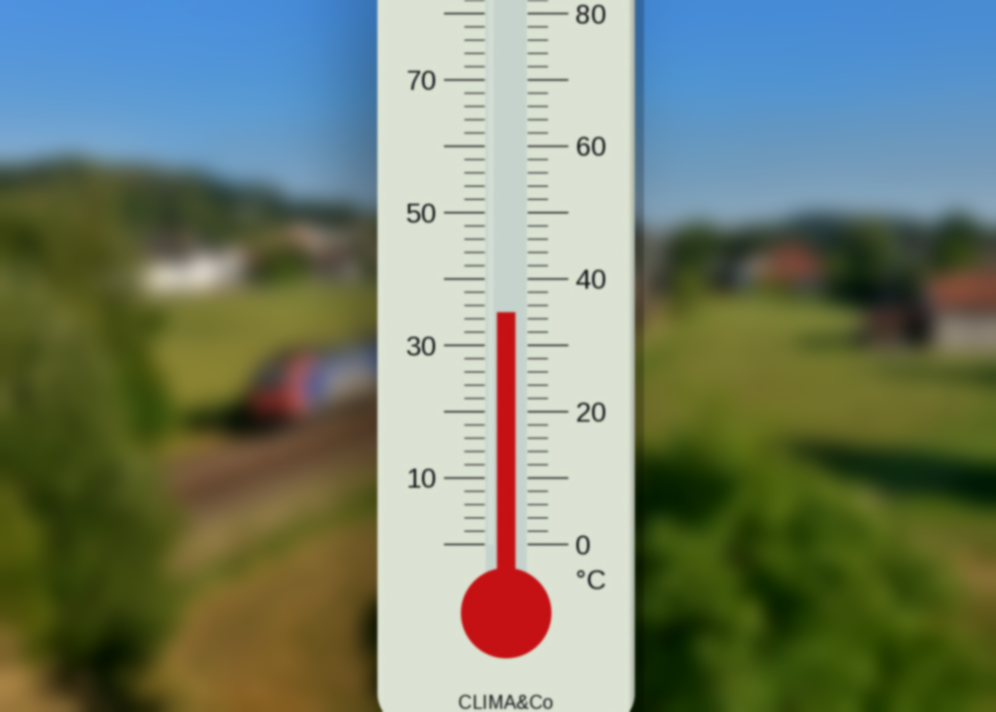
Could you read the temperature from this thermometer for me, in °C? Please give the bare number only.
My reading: 35
